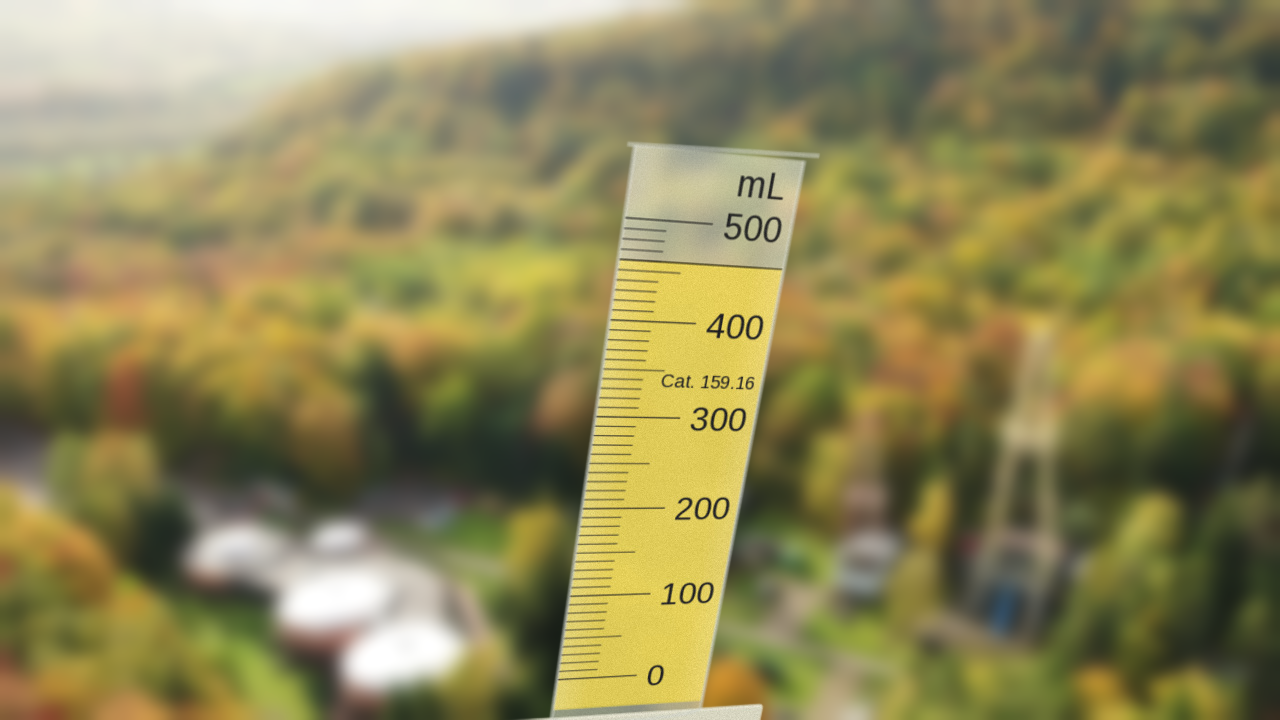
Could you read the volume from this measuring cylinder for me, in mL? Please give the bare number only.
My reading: 460
